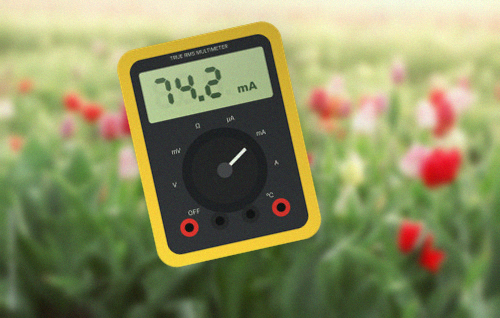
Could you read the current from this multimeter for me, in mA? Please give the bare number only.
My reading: 74.2
